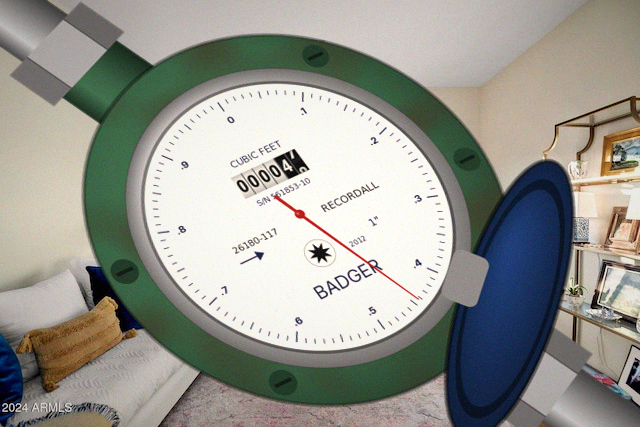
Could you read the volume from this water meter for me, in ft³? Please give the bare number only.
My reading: 47.44
